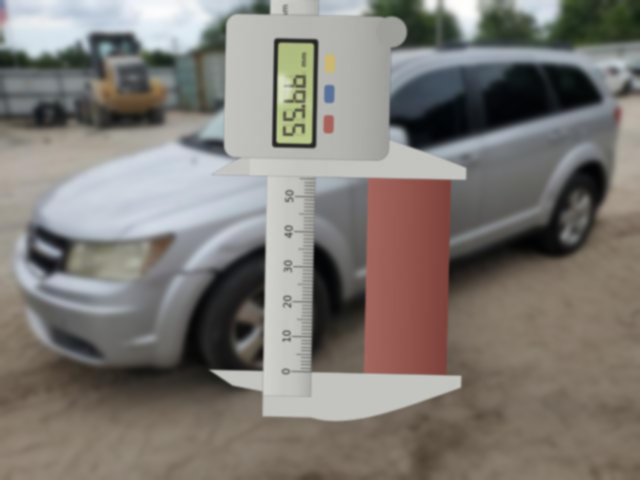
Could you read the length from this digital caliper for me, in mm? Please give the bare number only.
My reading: 55.66
